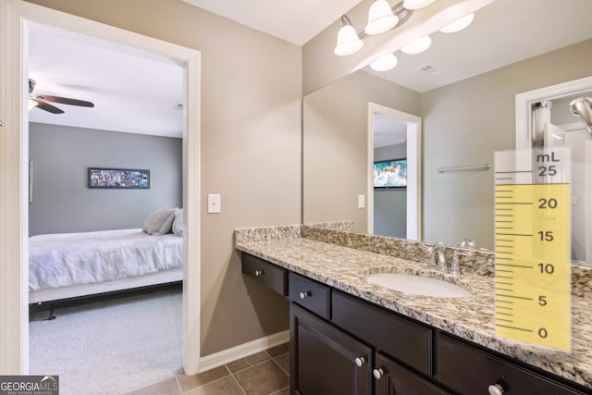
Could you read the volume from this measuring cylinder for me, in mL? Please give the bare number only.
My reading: 23
